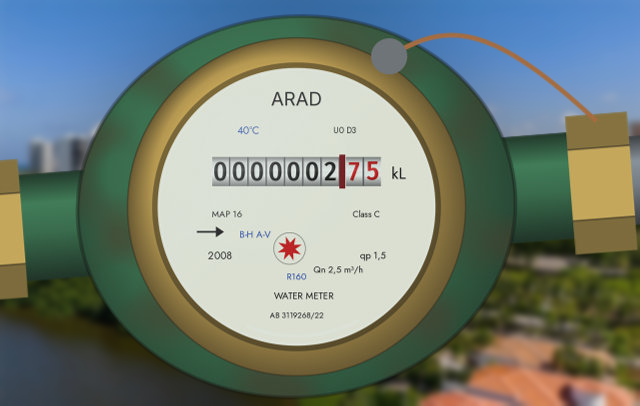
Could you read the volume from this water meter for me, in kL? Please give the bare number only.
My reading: 2.75
